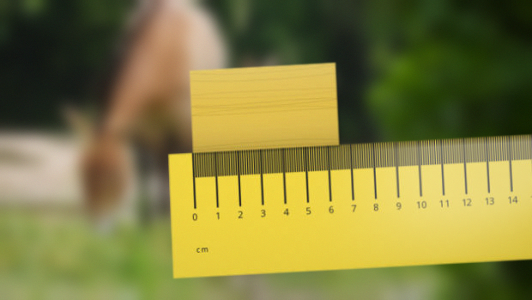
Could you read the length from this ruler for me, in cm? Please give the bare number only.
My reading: 6.5
